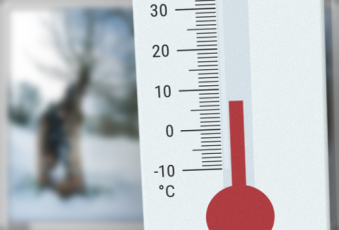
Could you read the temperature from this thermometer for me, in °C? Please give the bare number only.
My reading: 7
